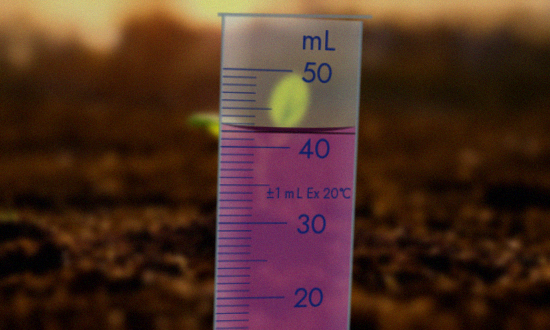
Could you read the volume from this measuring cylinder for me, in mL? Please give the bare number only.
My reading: 42
